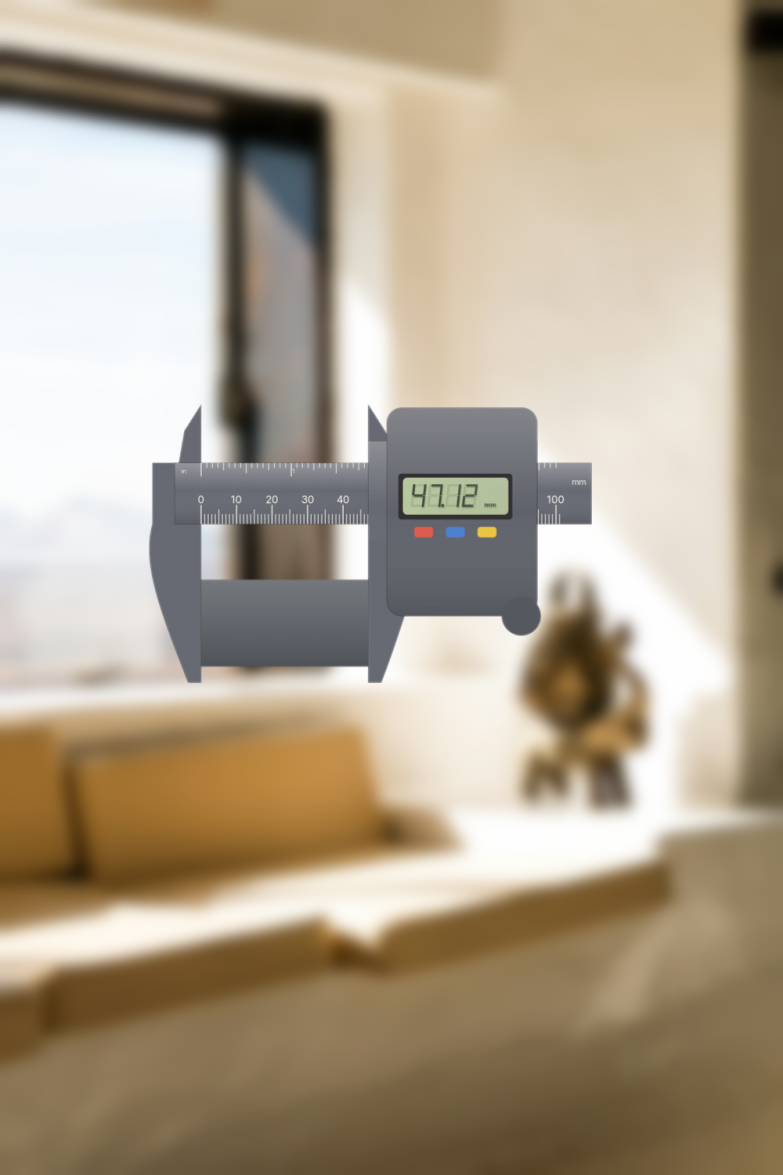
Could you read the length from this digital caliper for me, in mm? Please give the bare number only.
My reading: 47.12
